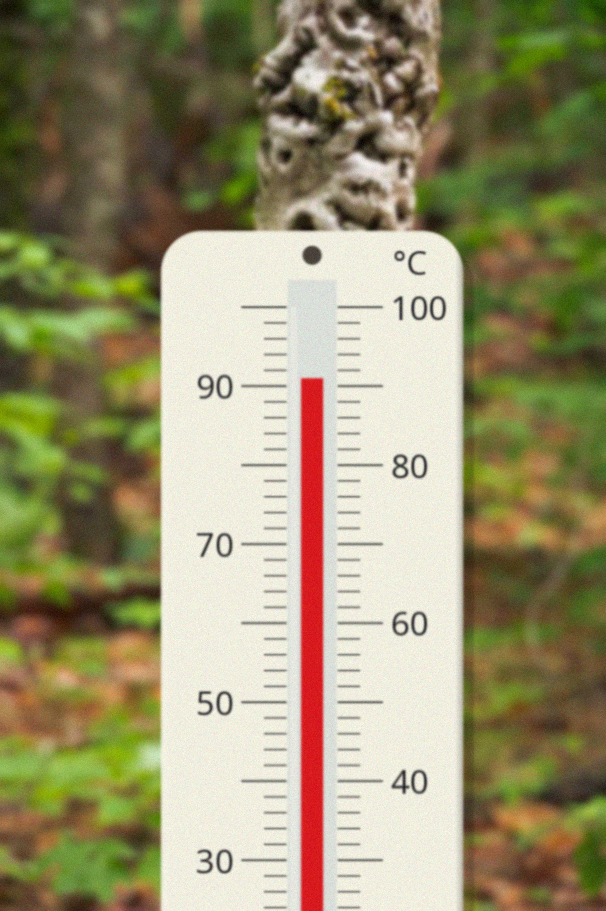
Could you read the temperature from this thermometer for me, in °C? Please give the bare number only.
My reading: 91
